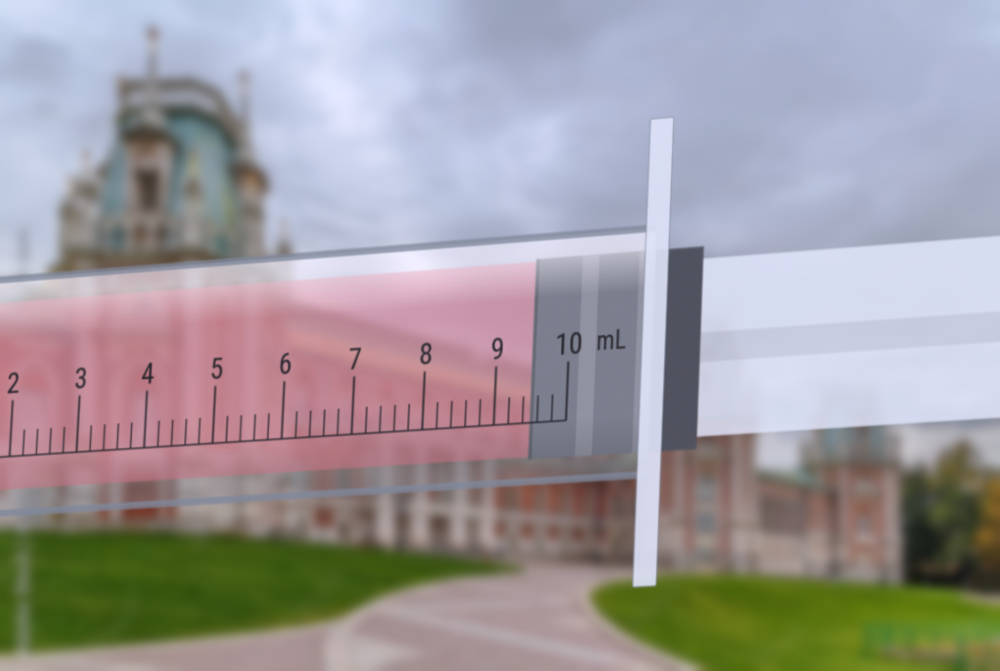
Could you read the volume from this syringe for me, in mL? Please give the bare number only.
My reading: 9.5
